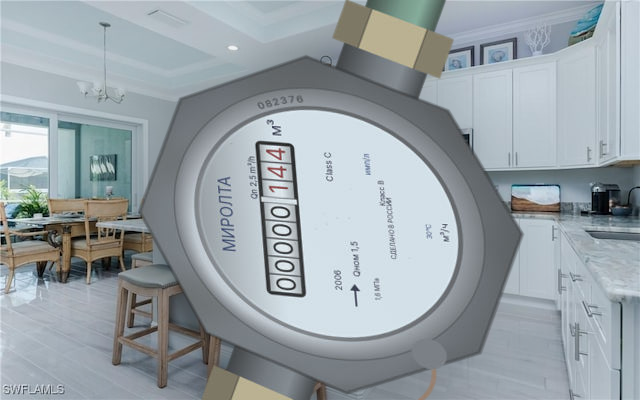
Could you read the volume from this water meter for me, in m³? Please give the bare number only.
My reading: 0.144
